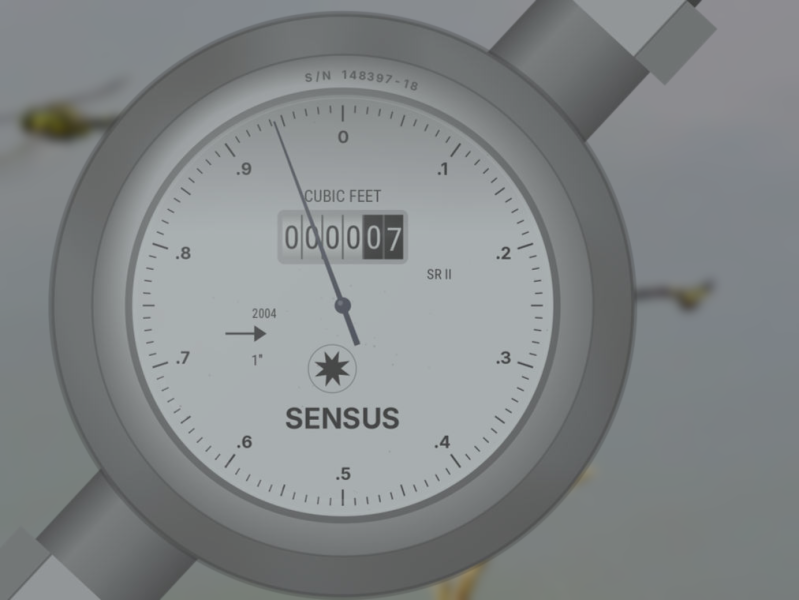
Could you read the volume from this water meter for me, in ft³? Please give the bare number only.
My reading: 6.94
